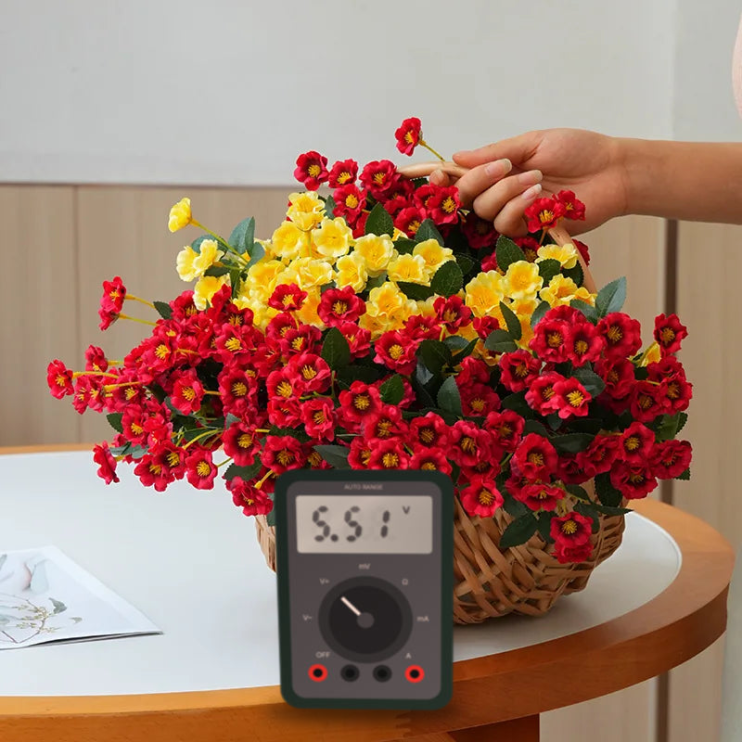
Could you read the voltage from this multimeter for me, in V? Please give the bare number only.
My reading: 5.51
